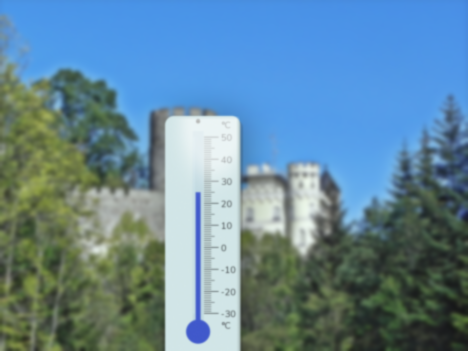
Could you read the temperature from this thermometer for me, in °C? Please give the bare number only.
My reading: 25
